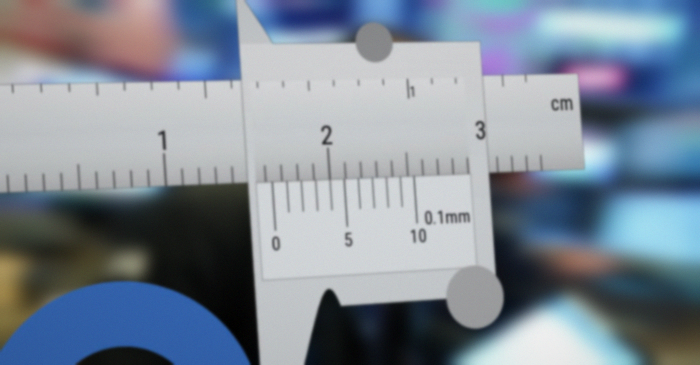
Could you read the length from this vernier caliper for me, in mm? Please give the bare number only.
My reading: 16.4
